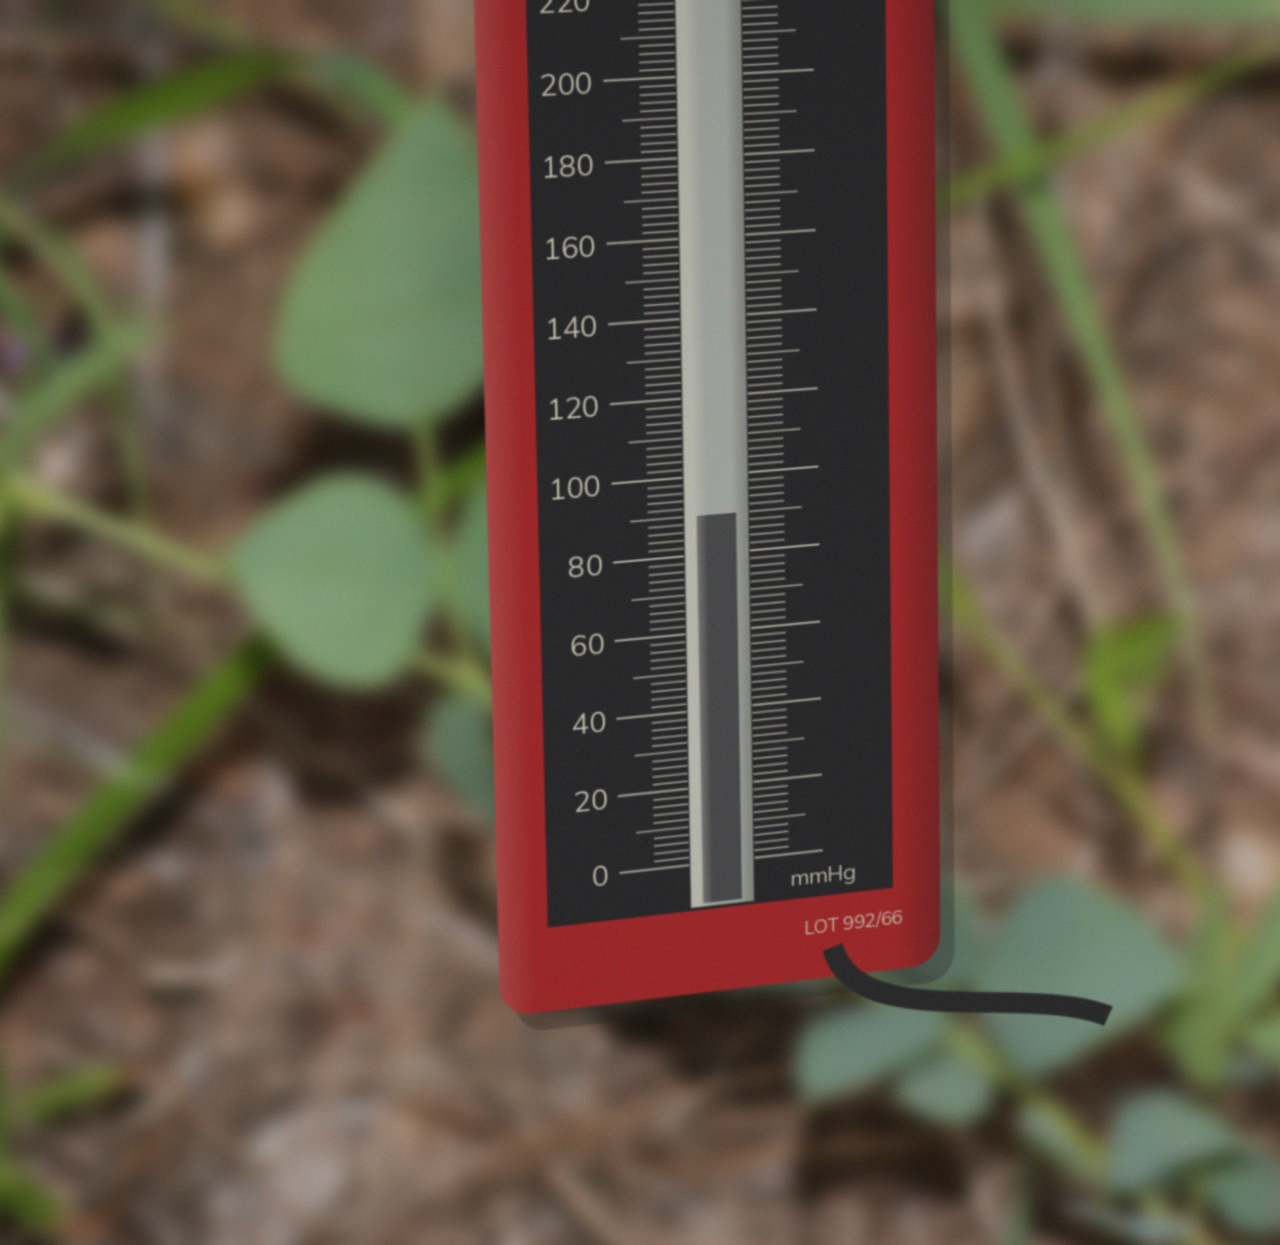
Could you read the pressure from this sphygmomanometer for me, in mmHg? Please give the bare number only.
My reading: 90
